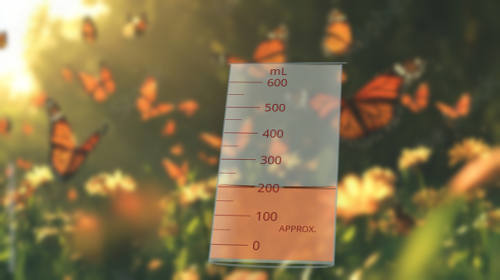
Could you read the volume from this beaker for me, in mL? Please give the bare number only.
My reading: 200
